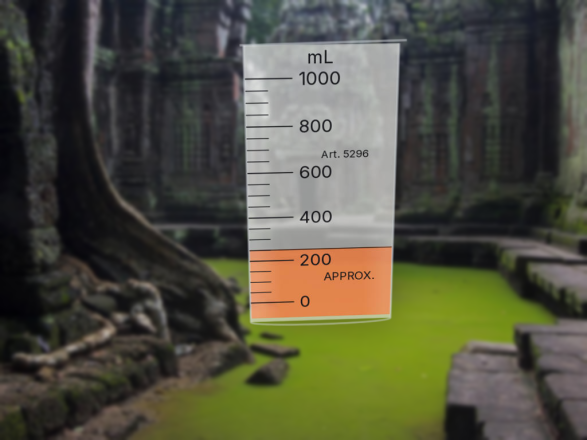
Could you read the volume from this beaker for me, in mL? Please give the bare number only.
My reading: 250
